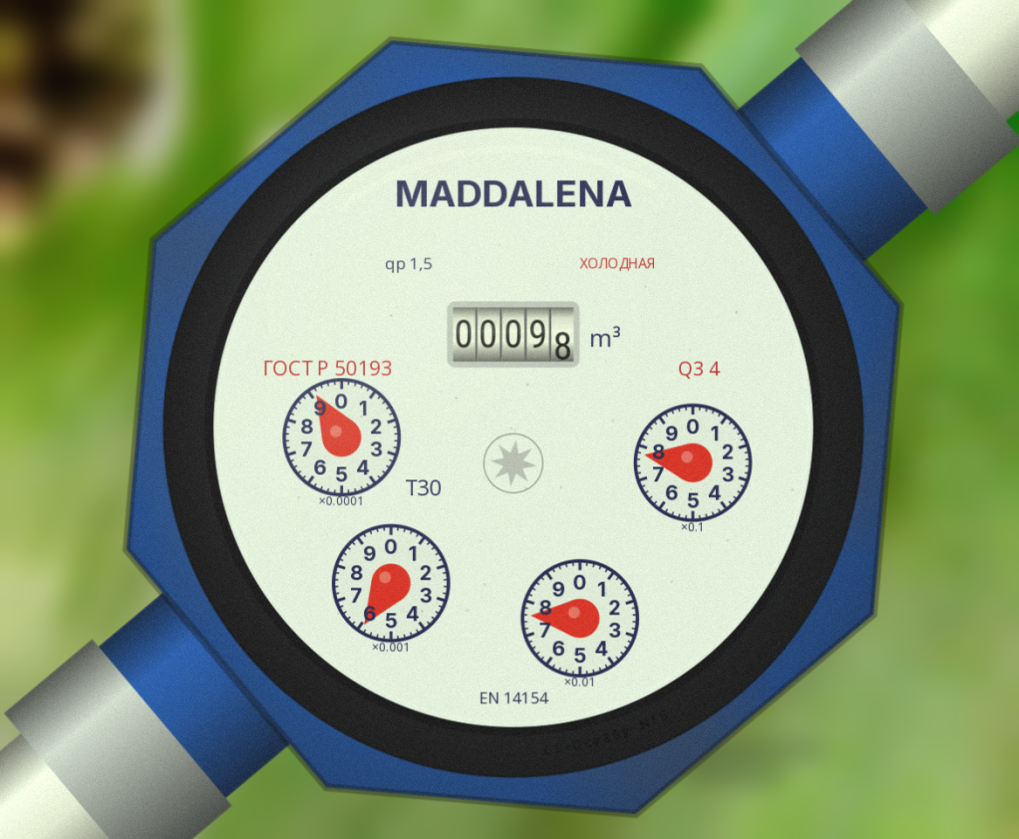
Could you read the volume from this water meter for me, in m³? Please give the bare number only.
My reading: 97.7759
